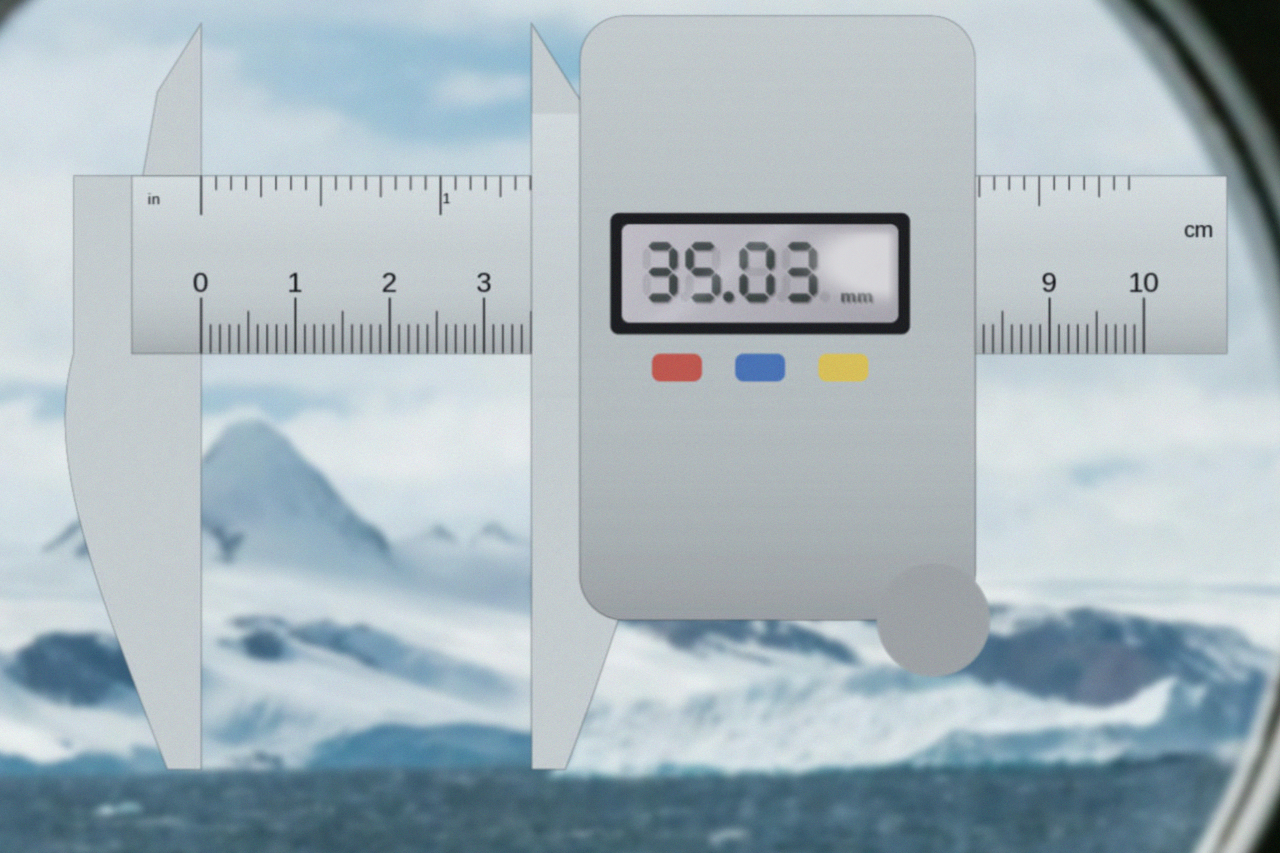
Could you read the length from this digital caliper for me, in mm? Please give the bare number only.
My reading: 35.03
